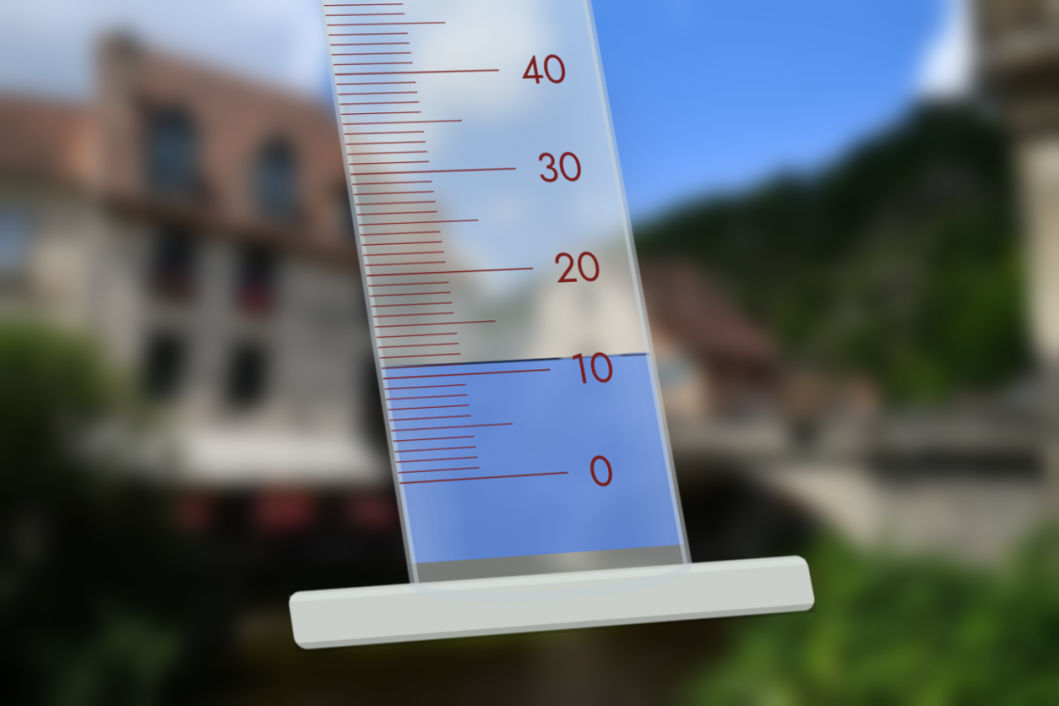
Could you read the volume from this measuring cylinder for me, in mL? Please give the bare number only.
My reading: 11
